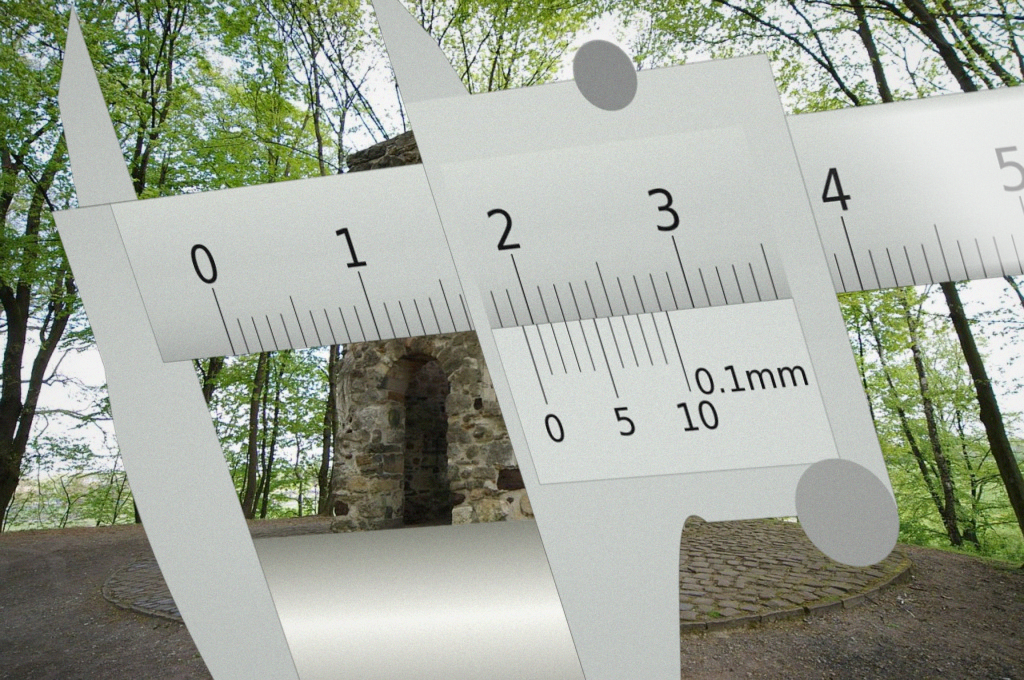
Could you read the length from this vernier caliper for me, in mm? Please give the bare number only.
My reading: 19.3
